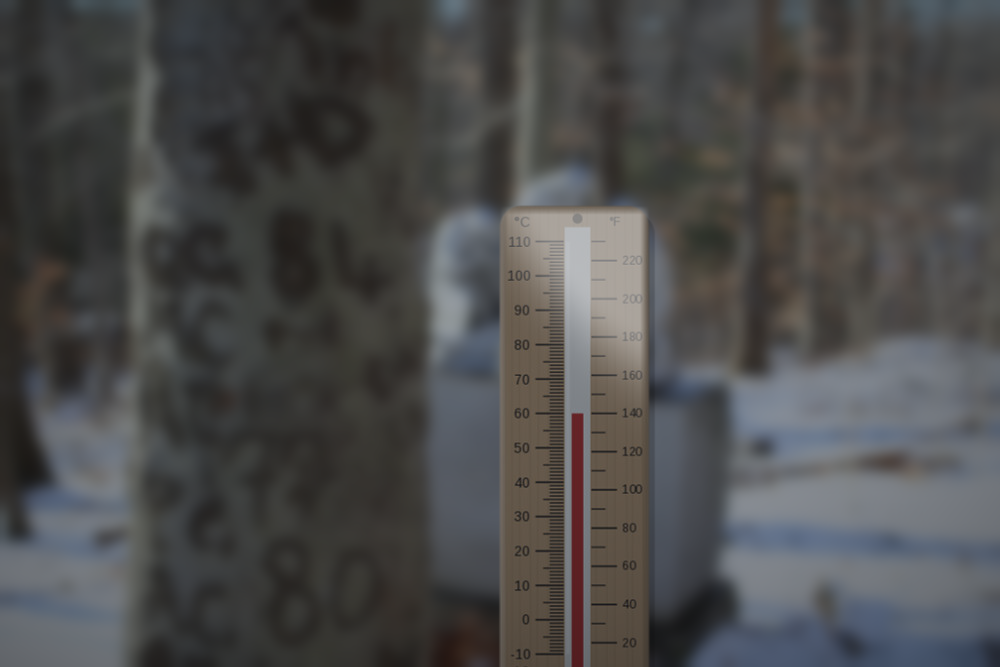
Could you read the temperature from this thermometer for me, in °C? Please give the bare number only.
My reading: 60
